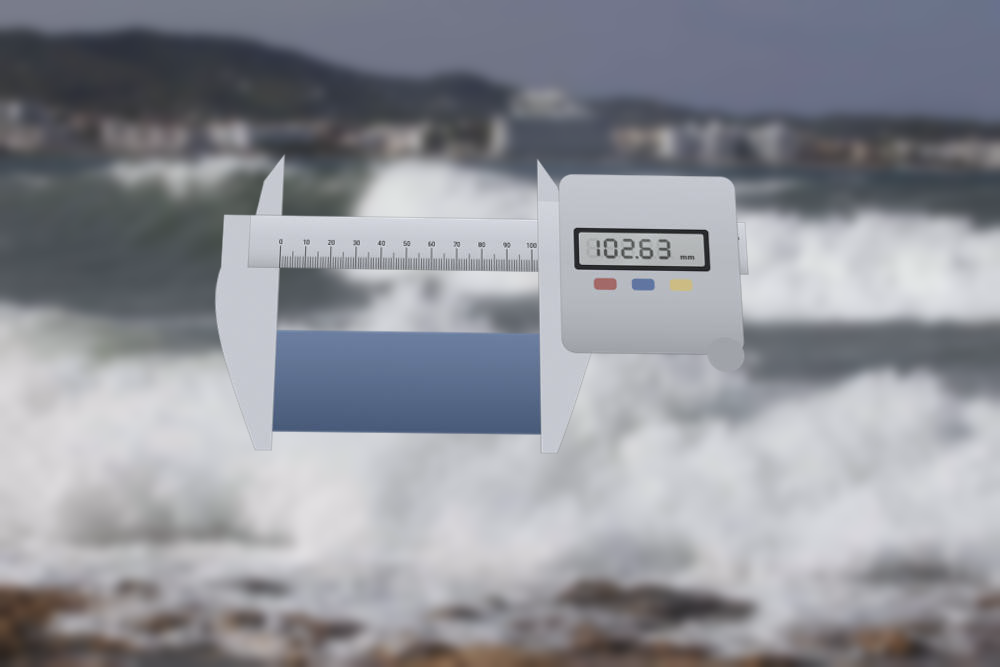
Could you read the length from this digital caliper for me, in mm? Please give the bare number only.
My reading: 102.63
